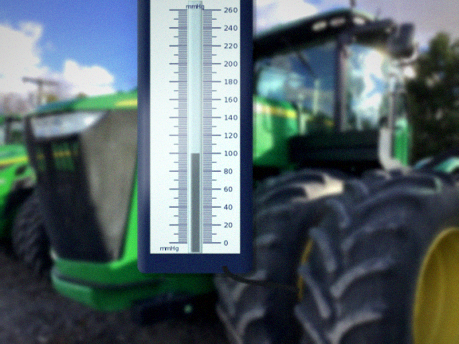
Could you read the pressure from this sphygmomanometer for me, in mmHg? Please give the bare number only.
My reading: 100
